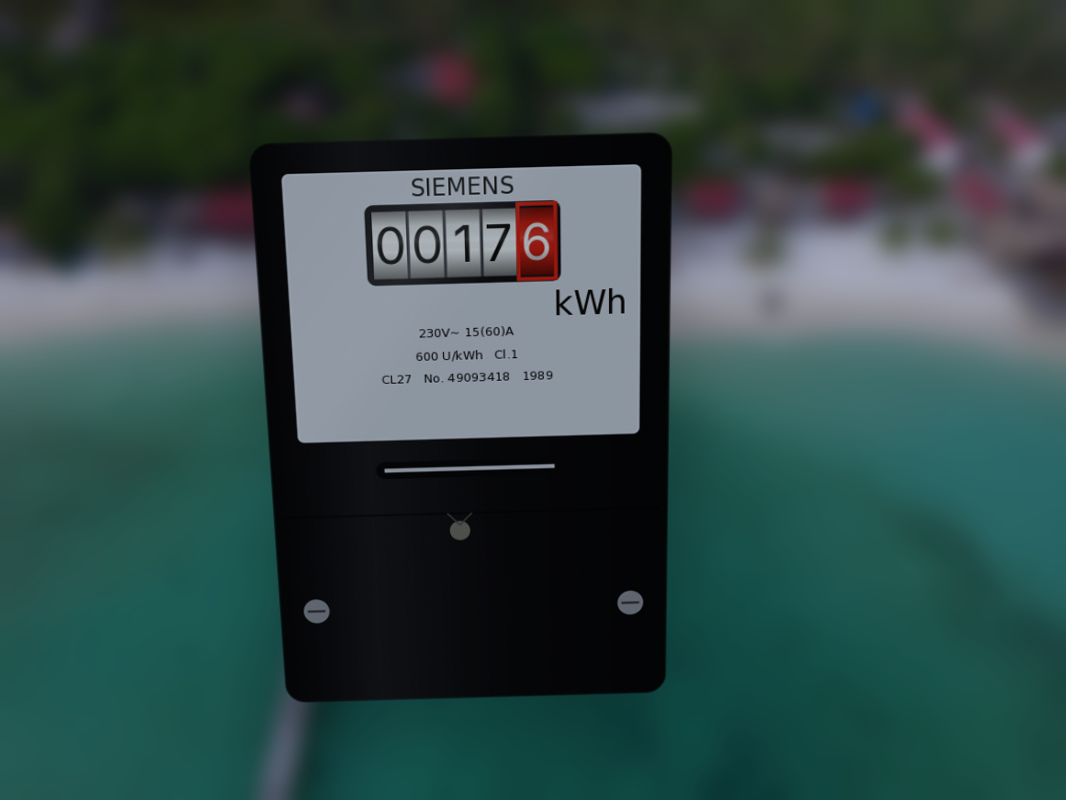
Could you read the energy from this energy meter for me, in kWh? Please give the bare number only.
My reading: 17.6
